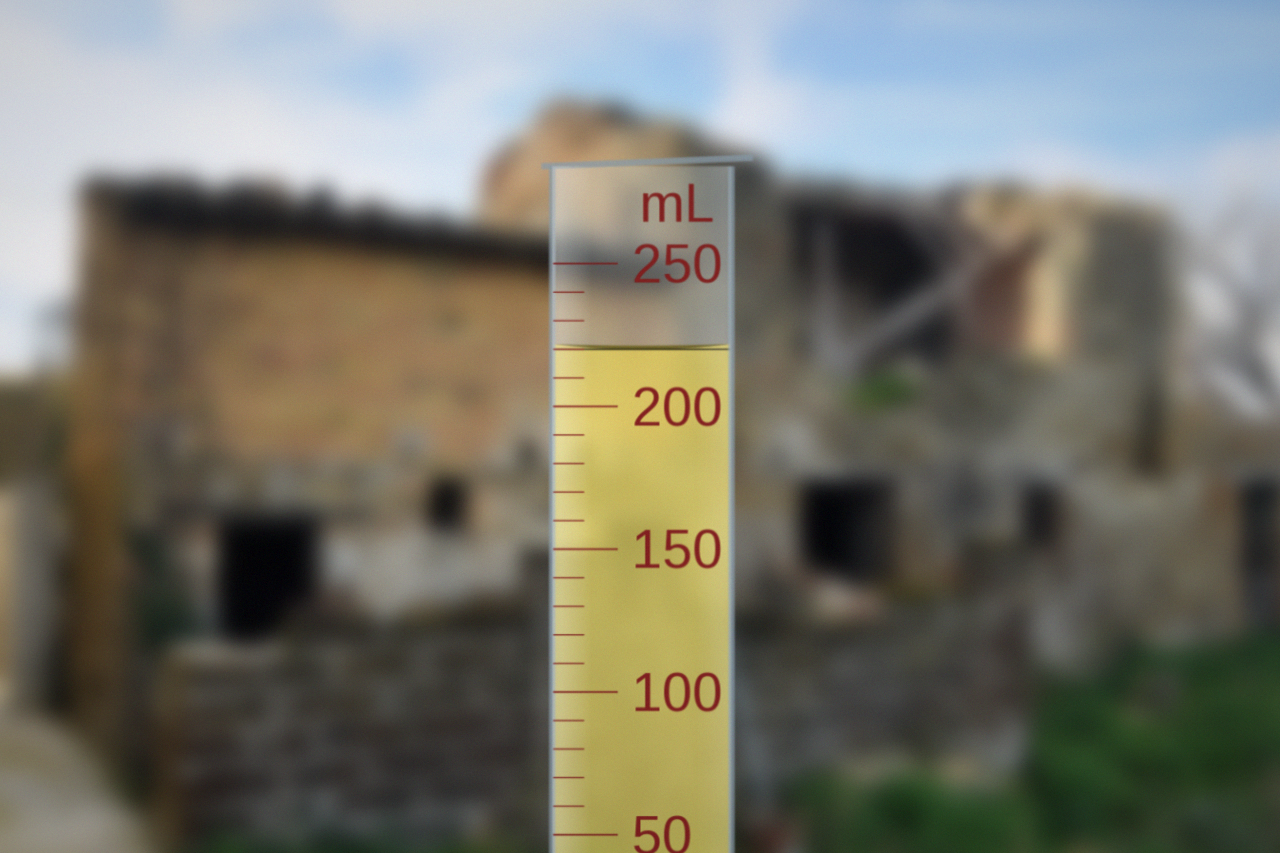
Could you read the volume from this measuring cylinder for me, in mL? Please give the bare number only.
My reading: 220
